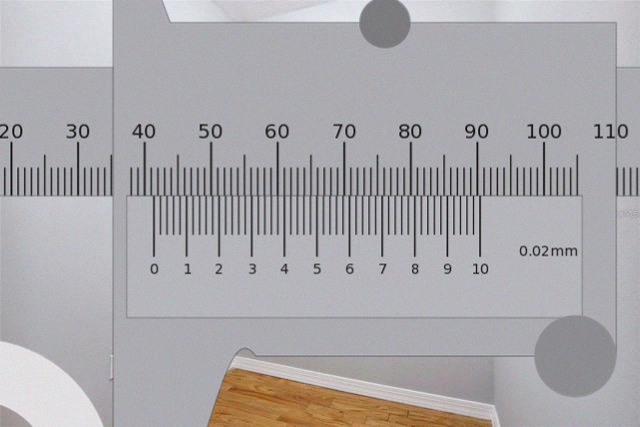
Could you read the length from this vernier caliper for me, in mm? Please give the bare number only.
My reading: 41.4
